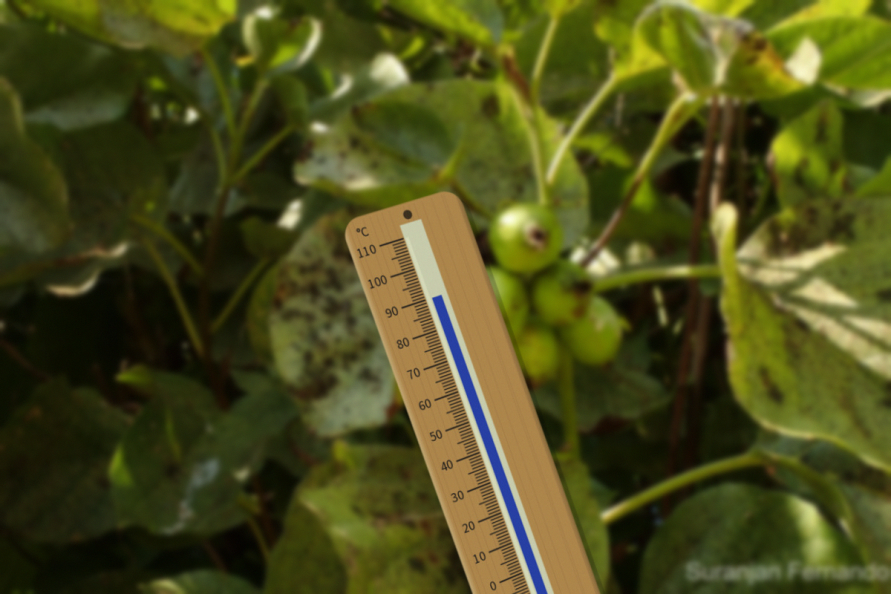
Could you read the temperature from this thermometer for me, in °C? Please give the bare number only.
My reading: 90
